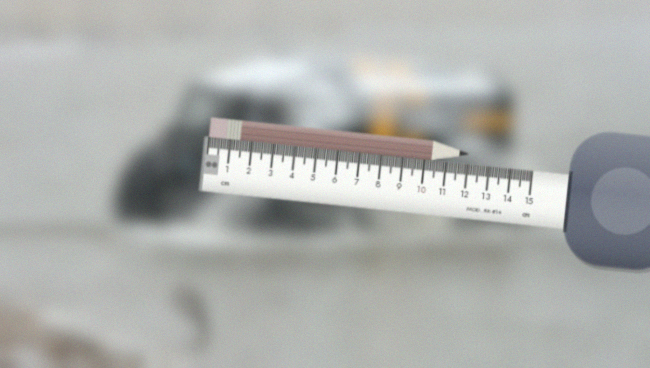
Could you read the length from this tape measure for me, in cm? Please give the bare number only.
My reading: 12
